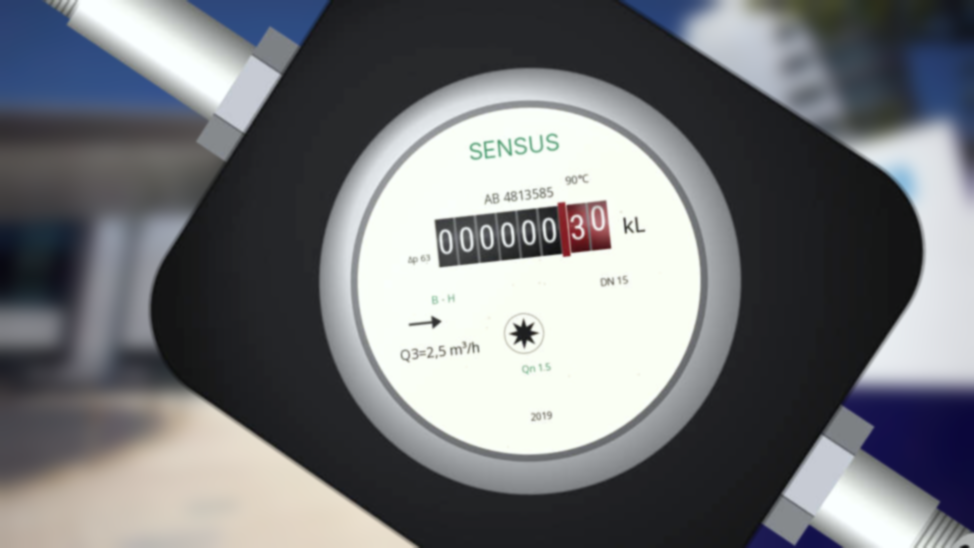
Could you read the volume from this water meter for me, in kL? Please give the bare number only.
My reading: 0.30
